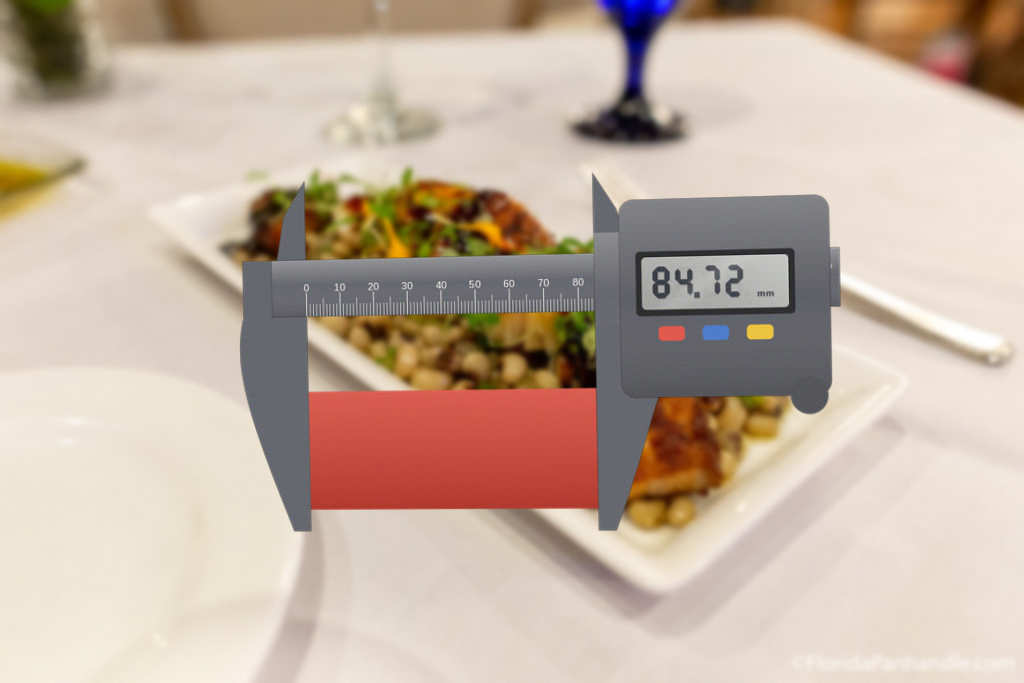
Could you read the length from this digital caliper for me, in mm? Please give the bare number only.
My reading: 84.72
